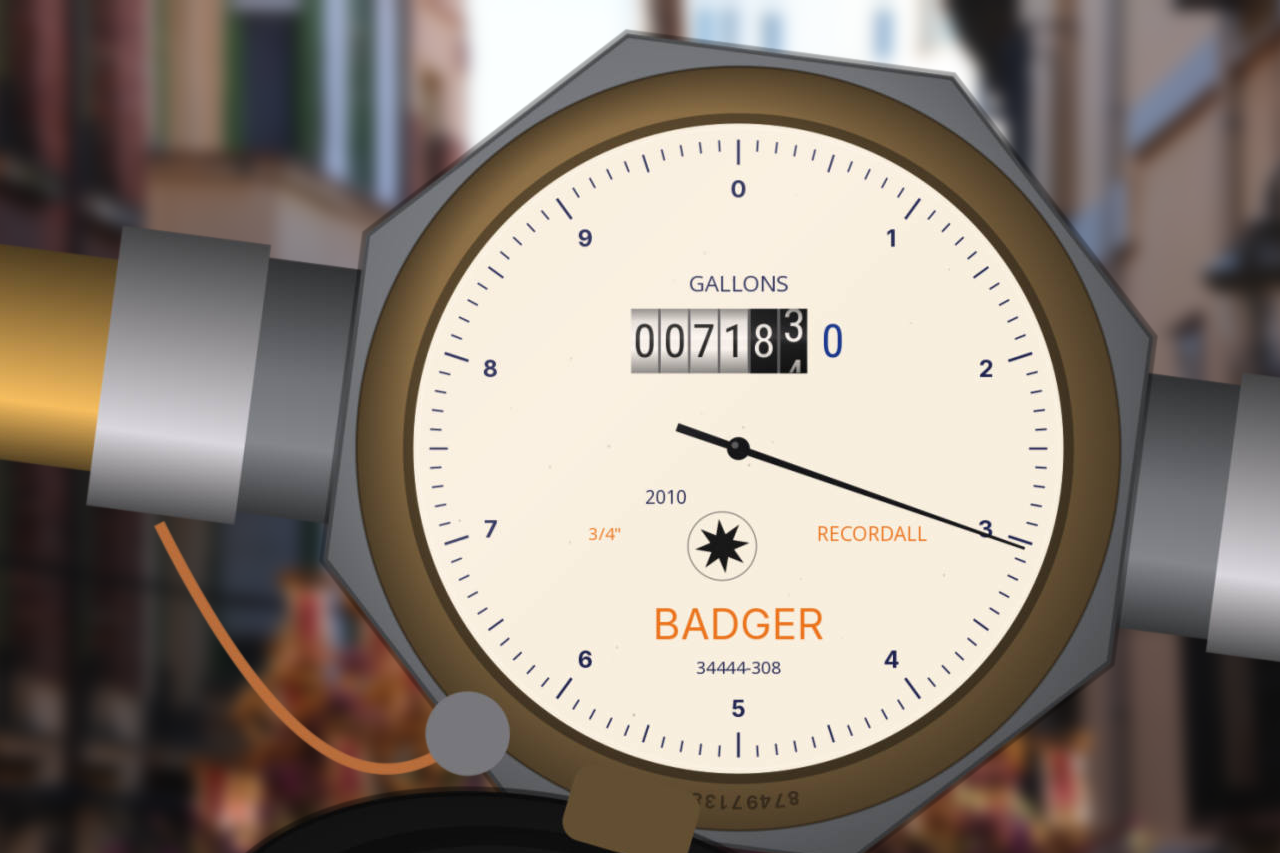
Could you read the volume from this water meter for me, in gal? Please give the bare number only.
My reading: 71833.0
